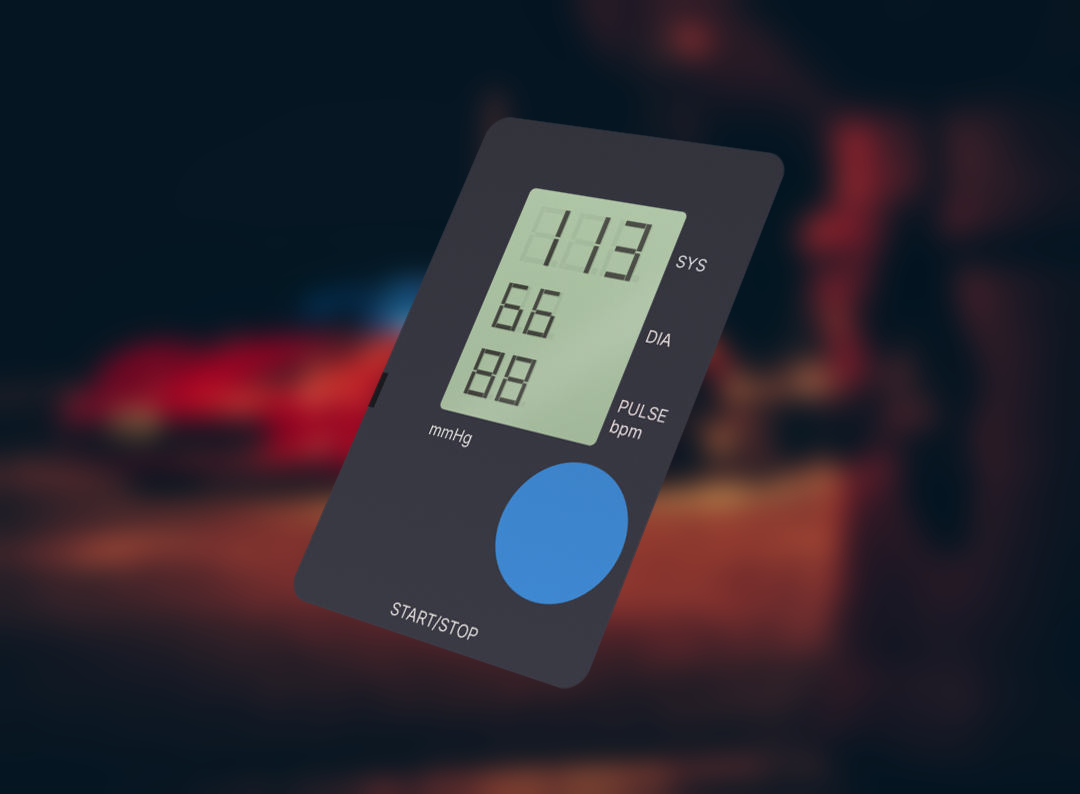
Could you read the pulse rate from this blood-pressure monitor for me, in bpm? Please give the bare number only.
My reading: 88
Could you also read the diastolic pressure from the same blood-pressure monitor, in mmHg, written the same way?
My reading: 66
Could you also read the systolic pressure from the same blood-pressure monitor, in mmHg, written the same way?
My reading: 113
